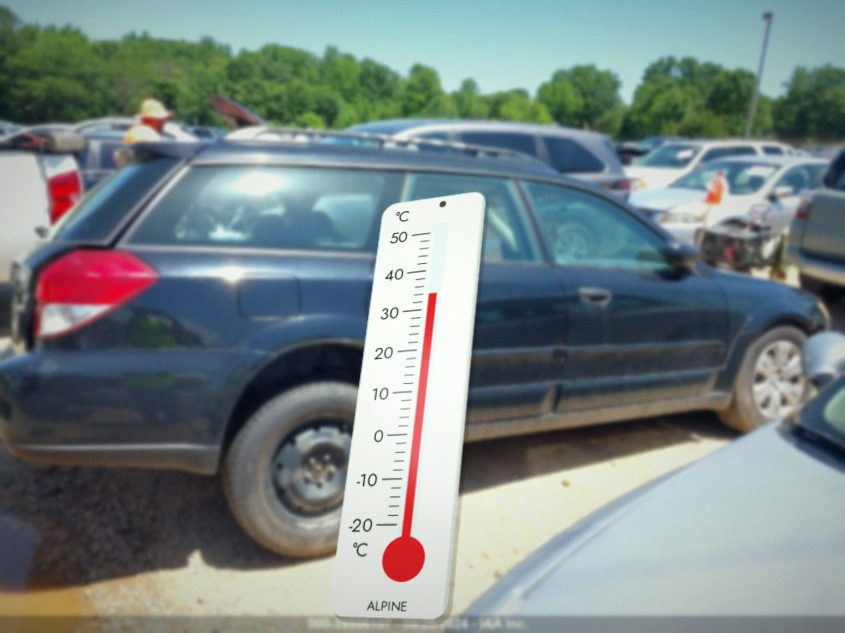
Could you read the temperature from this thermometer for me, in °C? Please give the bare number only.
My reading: 34
